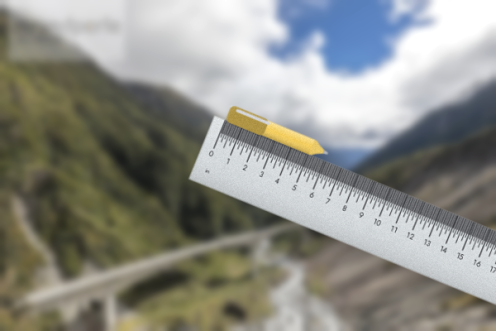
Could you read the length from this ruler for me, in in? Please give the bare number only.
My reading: 6
